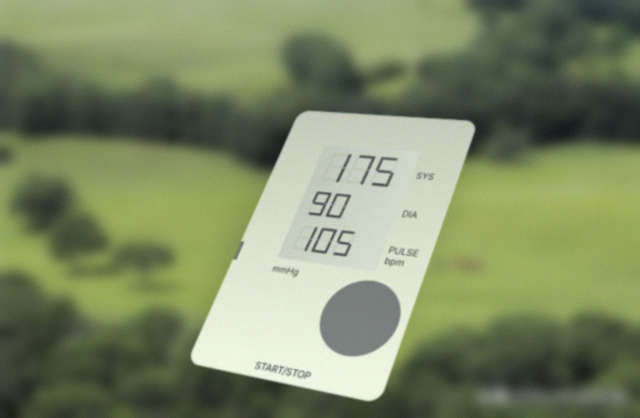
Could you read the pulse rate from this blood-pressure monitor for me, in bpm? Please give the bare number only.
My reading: 105
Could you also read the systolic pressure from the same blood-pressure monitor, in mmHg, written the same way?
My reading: 175
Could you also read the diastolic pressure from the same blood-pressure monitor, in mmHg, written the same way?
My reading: 90
